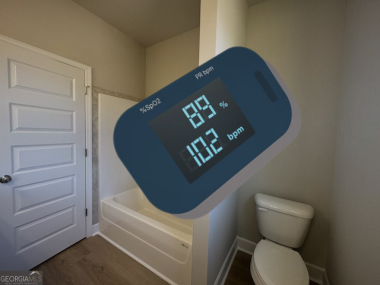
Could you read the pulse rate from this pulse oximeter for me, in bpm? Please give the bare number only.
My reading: 102
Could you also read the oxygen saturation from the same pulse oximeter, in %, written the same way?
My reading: 89
